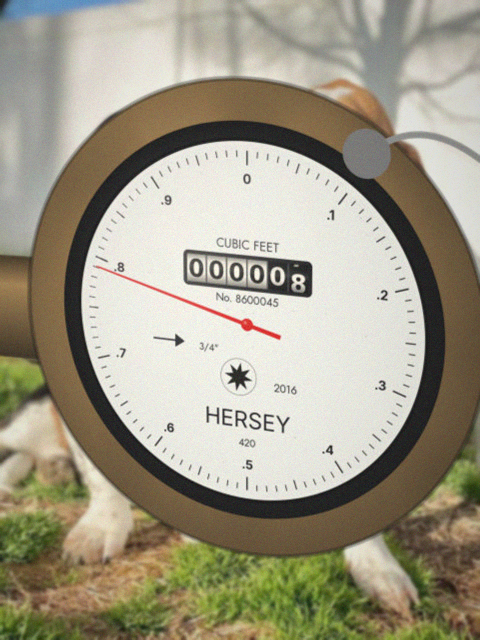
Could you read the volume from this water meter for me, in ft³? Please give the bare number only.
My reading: 7.79
